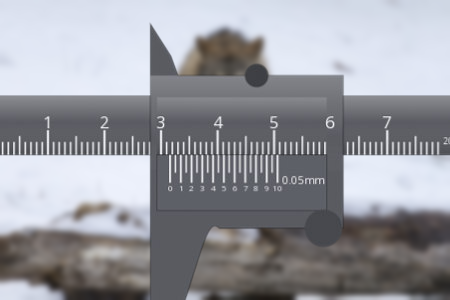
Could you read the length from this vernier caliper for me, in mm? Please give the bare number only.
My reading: 31.6
